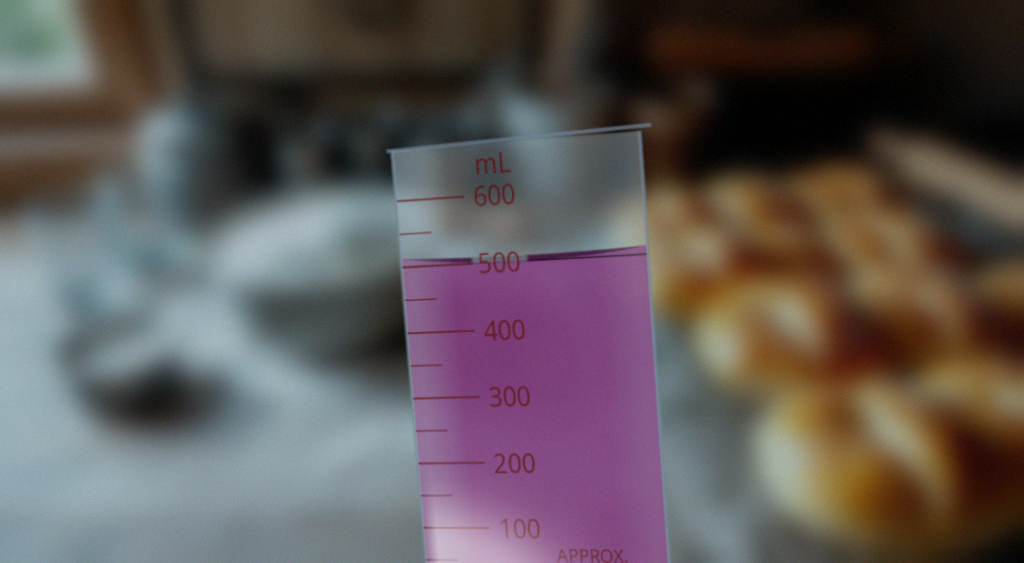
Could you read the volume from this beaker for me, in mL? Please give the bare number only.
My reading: 500
